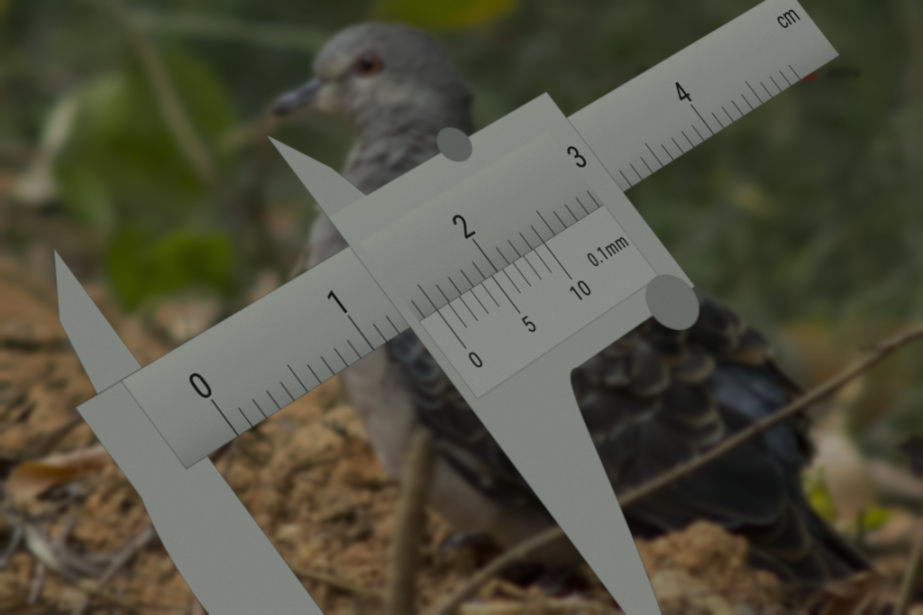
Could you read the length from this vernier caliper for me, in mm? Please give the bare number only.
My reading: 15.0
